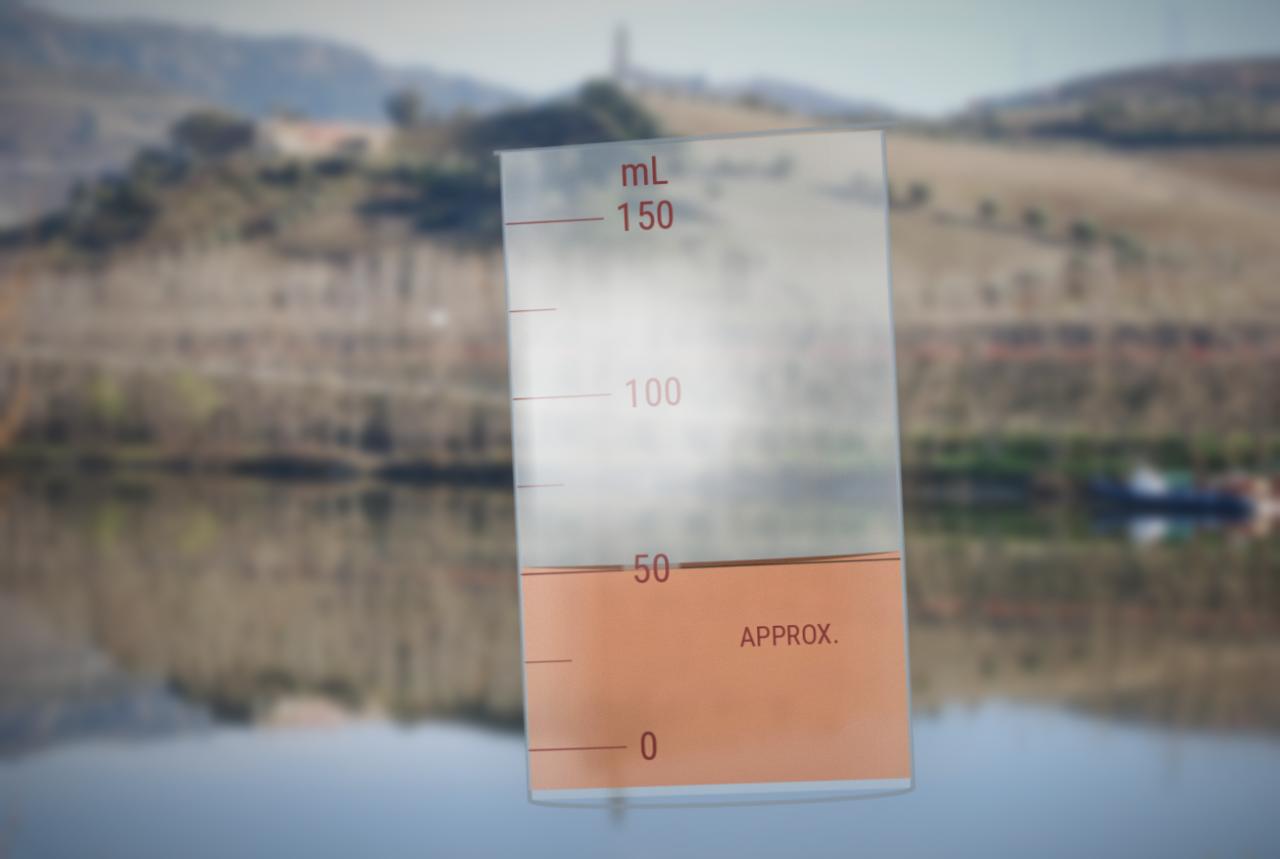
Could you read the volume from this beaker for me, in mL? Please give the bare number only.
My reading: 50
